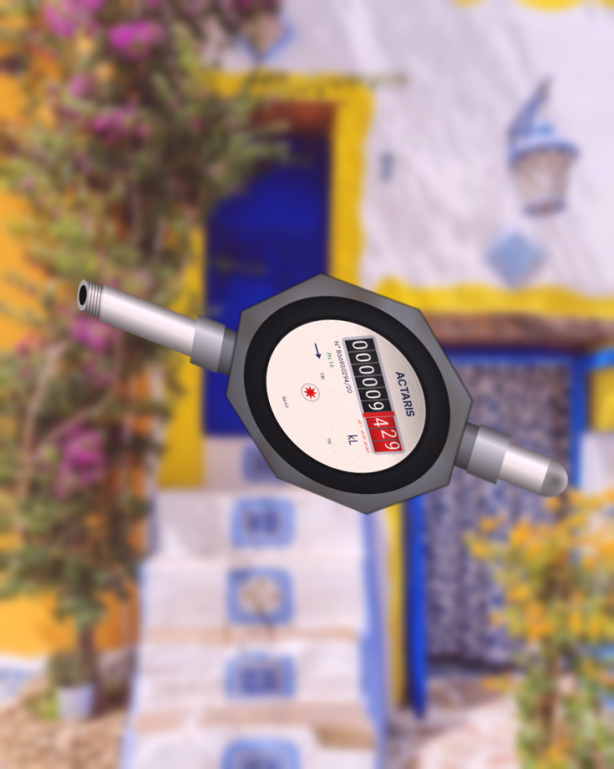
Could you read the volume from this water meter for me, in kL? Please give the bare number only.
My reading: 9.429
